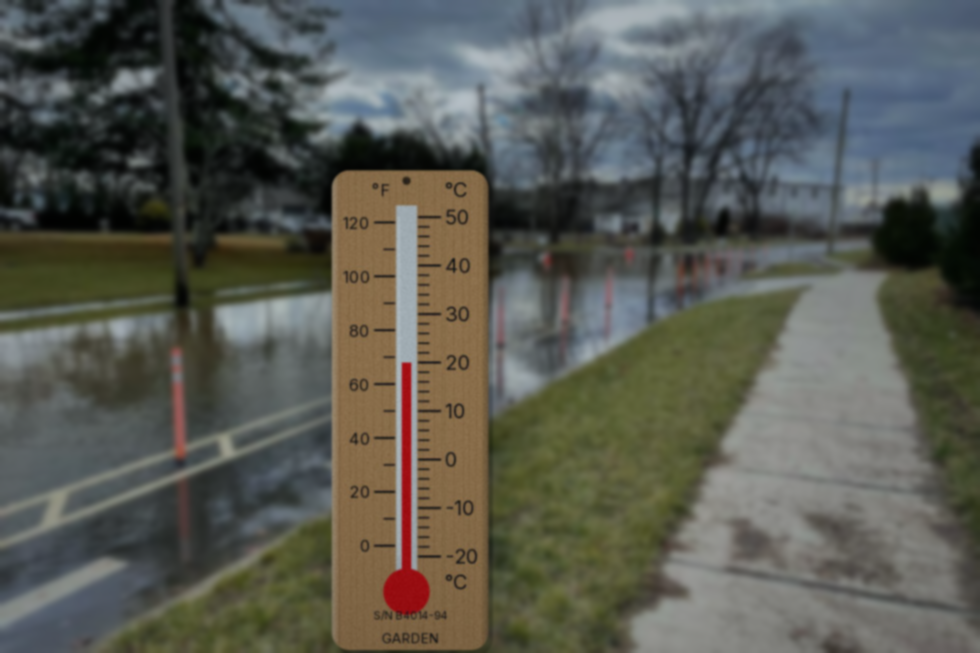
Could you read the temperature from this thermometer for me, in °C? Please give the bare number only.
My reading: 20
